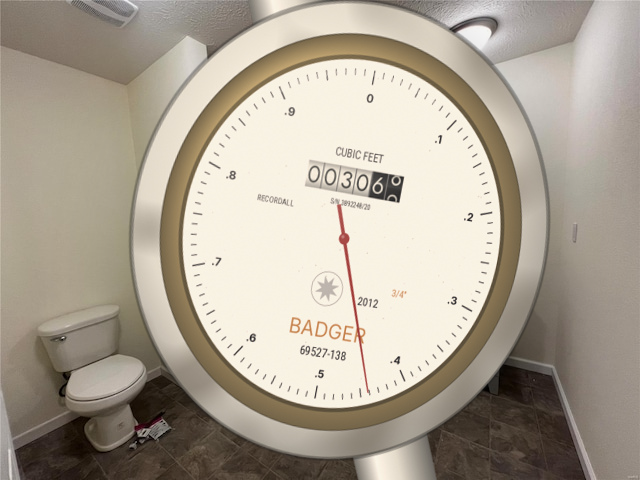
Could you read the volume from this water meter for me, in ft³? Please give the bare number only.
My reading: 3068.44
